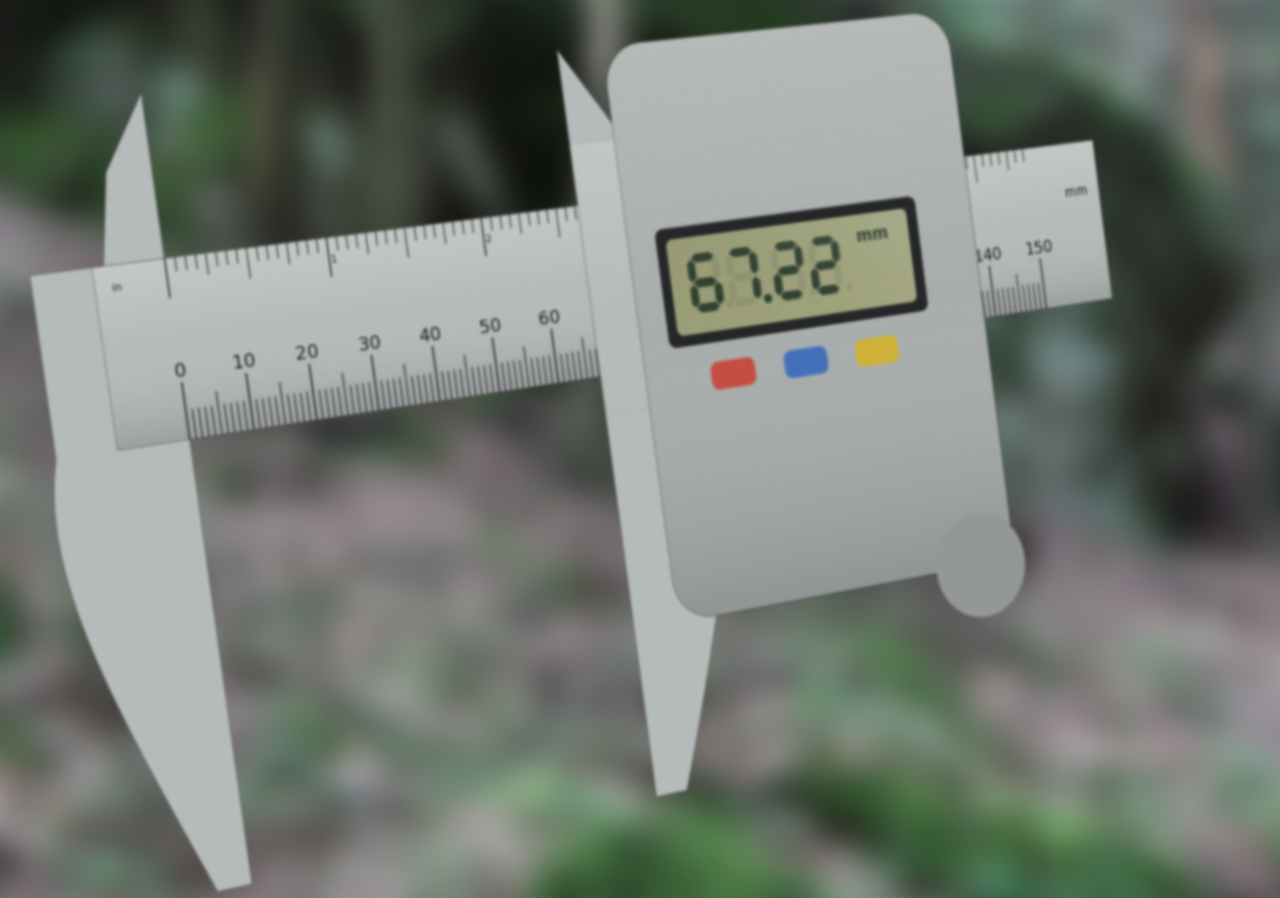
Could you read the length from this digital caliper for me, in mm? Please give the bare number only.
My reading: 67.22
